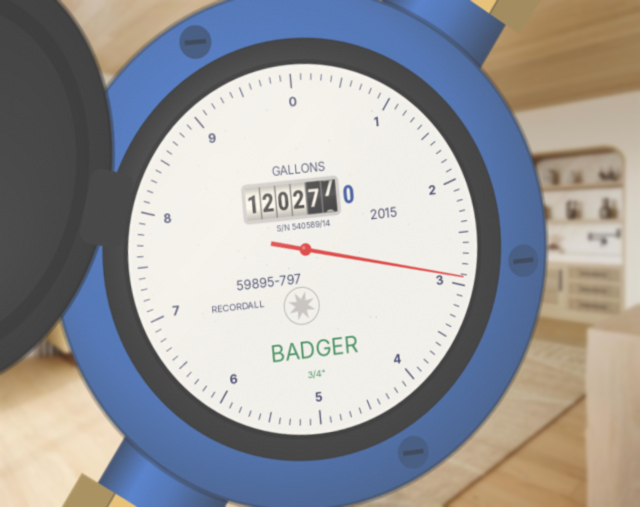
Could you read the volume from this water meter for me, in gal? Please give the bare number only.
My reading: 1202772.9
